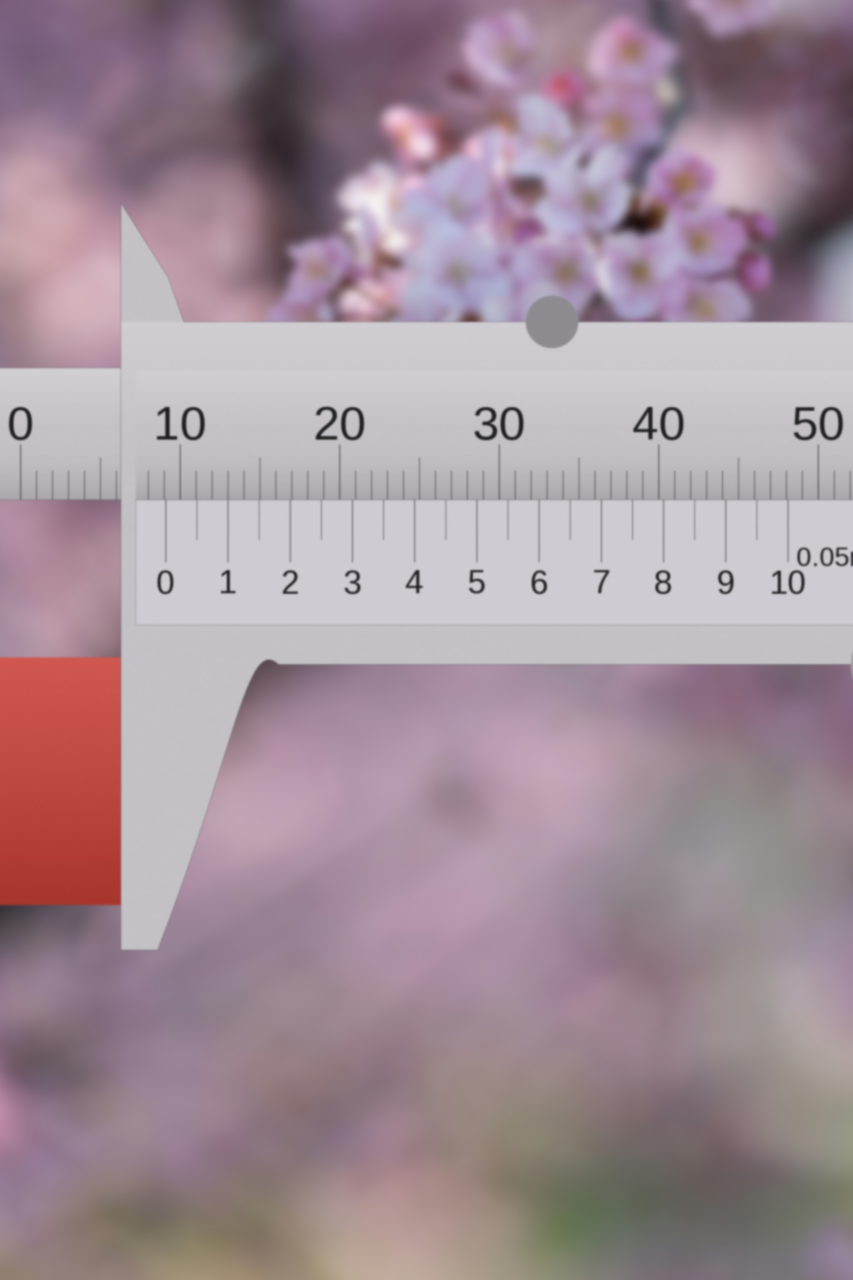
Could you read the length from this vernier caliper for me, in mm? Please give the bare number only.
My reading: 9.1
